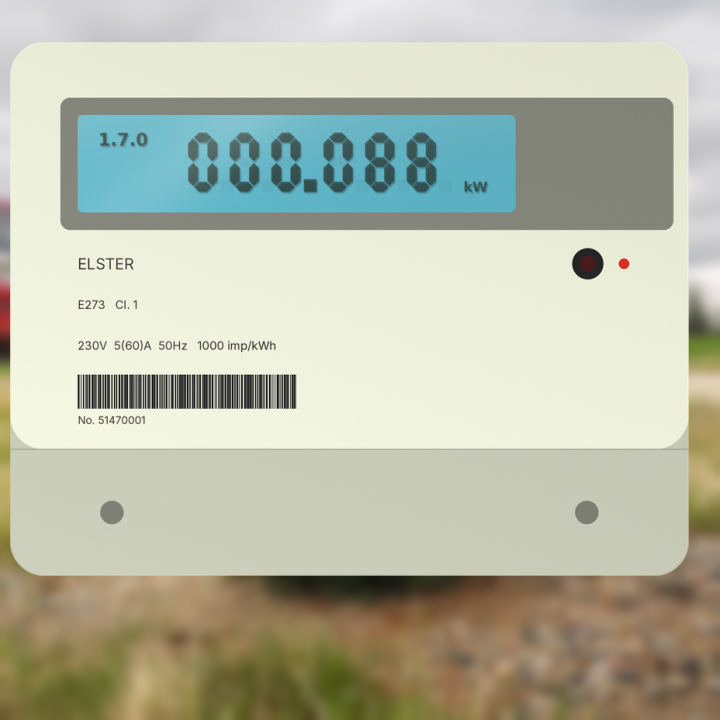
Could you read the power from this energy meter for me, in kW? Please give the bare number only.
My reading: 0.088
